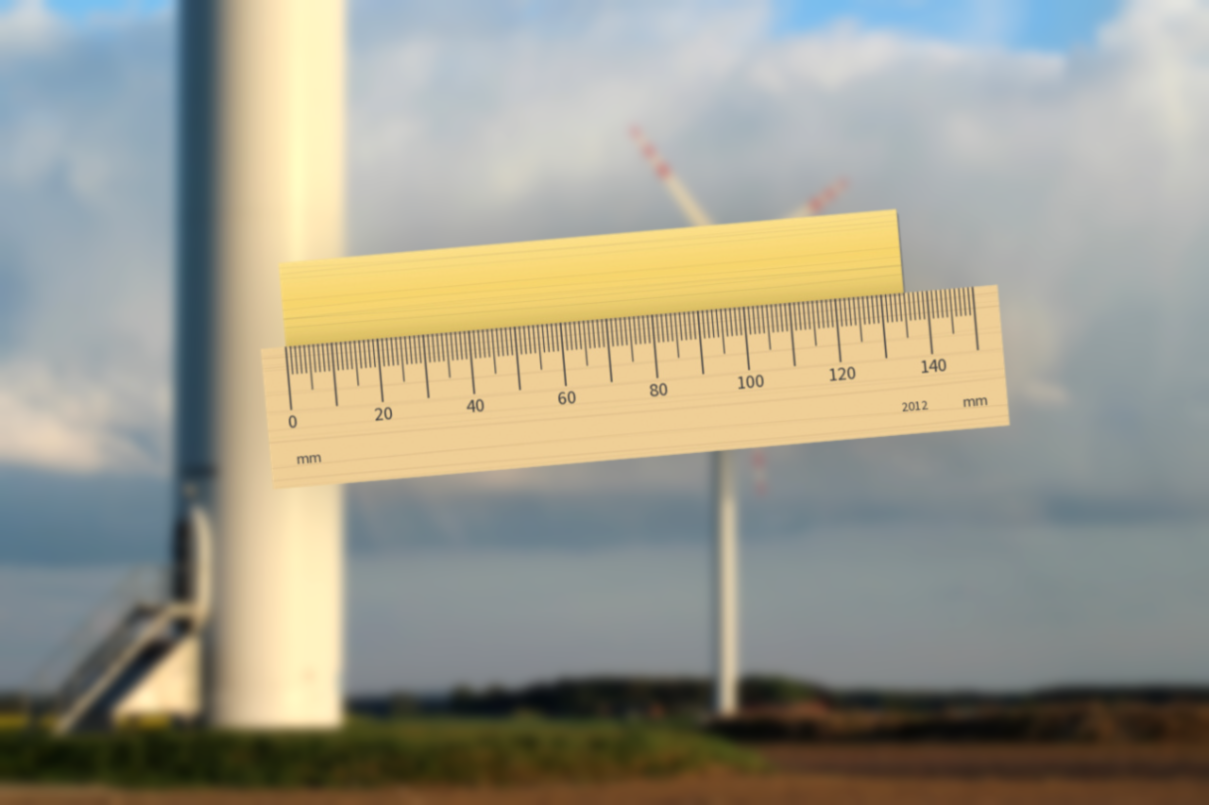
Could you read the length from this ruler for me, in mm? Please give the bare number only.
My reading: 135
